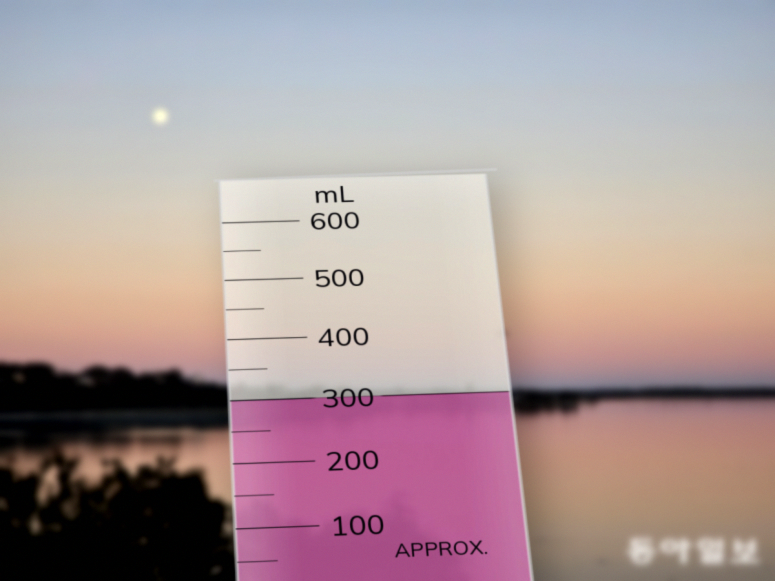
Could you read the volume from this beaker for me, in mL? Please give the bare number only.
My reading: 300
